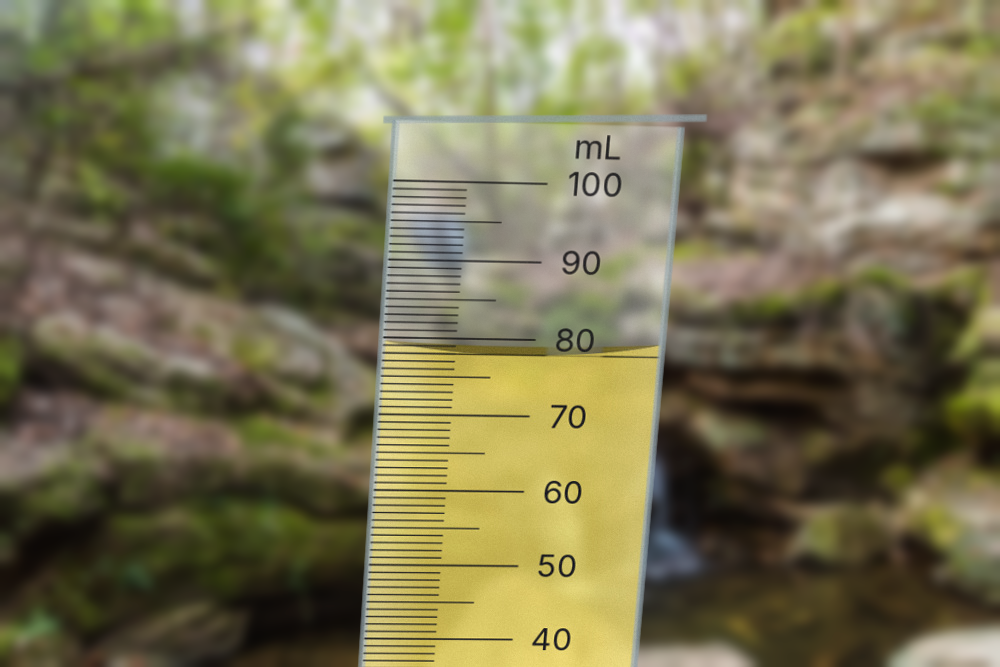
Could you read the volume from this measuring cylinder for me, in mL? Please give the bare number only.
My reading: 78
